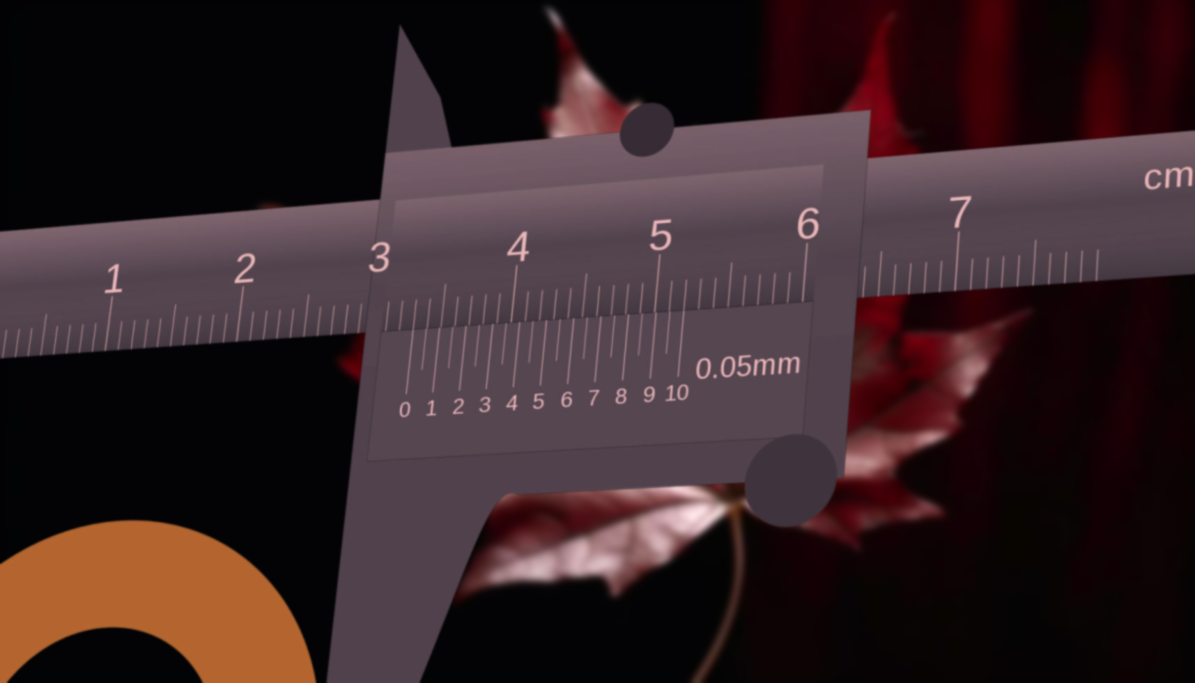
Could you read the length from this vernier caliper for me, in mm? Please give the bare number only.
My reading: 33.0
